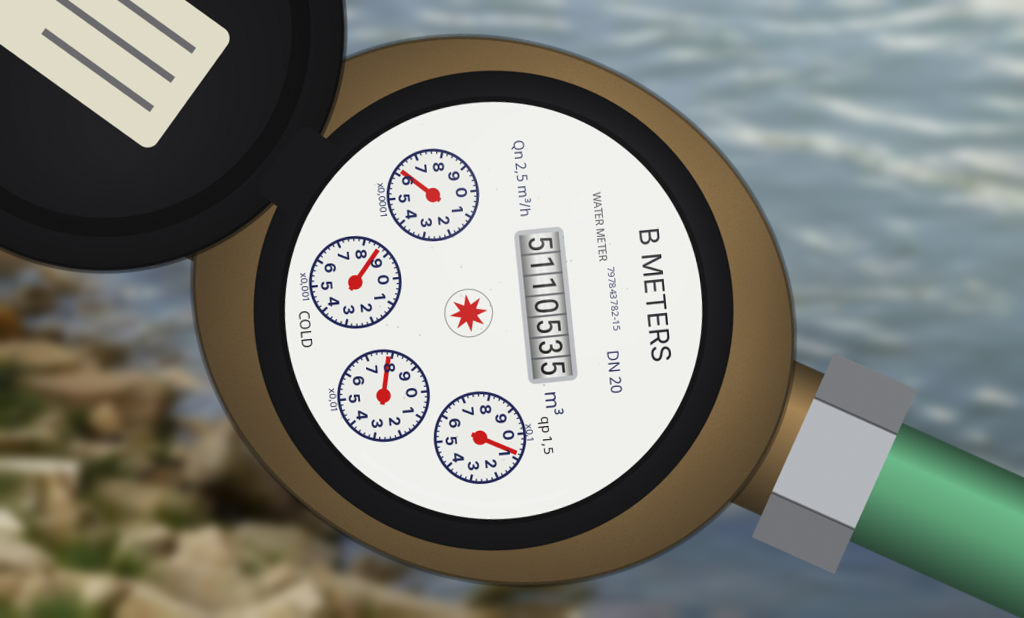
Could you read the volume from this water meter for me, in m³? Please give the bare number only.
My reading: 5110535.0786
